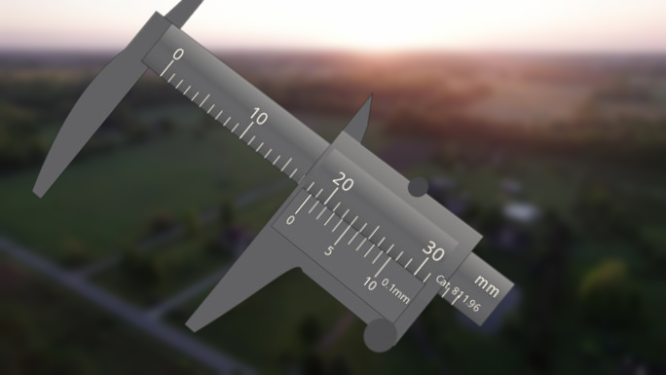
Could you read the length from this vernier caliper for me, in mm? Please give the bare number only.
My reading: 18.5
